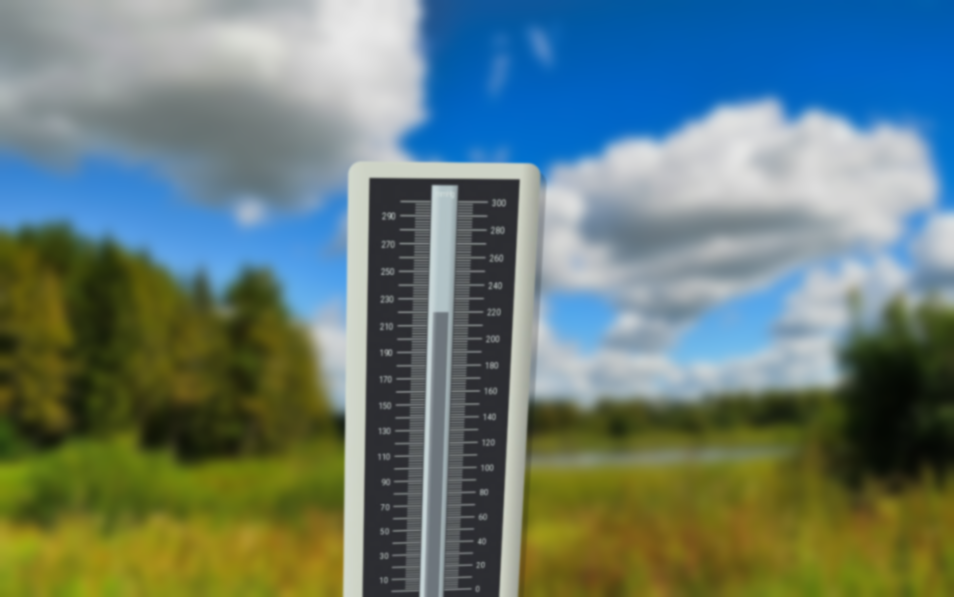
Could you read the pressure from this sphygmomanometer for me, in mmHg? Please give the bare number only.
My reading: 220
